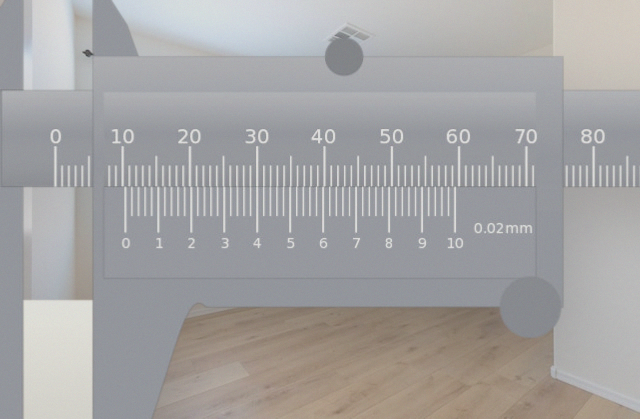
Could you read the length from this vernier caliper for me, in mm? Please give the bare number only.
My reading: 10.4
